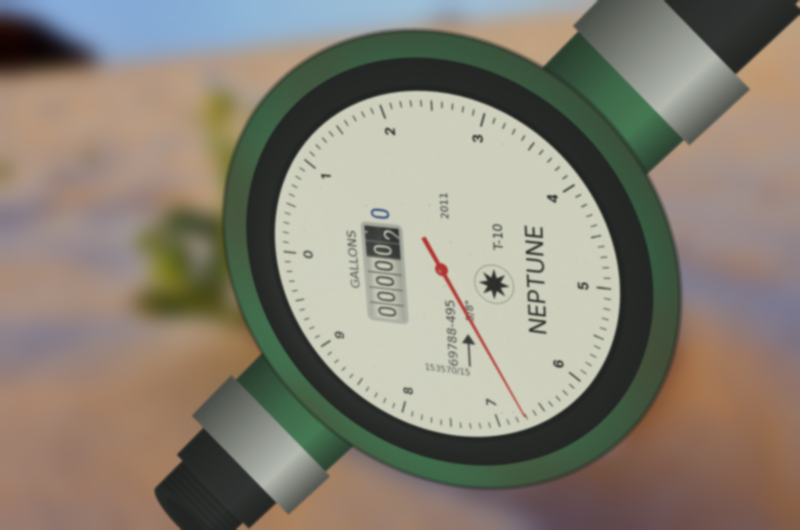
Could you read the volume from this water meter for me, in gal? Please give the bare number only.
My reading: 16.7
